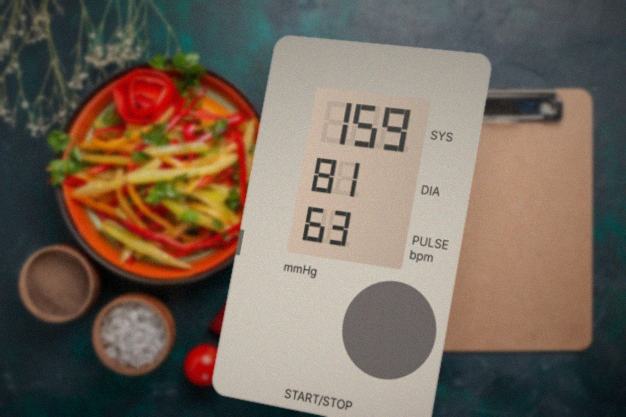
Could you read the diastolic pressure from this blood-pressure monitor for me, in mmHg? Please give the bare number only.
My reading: 81
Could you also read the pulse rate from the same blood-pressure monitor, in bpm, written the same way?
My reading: 63
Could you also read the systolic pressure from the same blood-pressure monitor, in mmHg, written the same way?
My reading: 159
